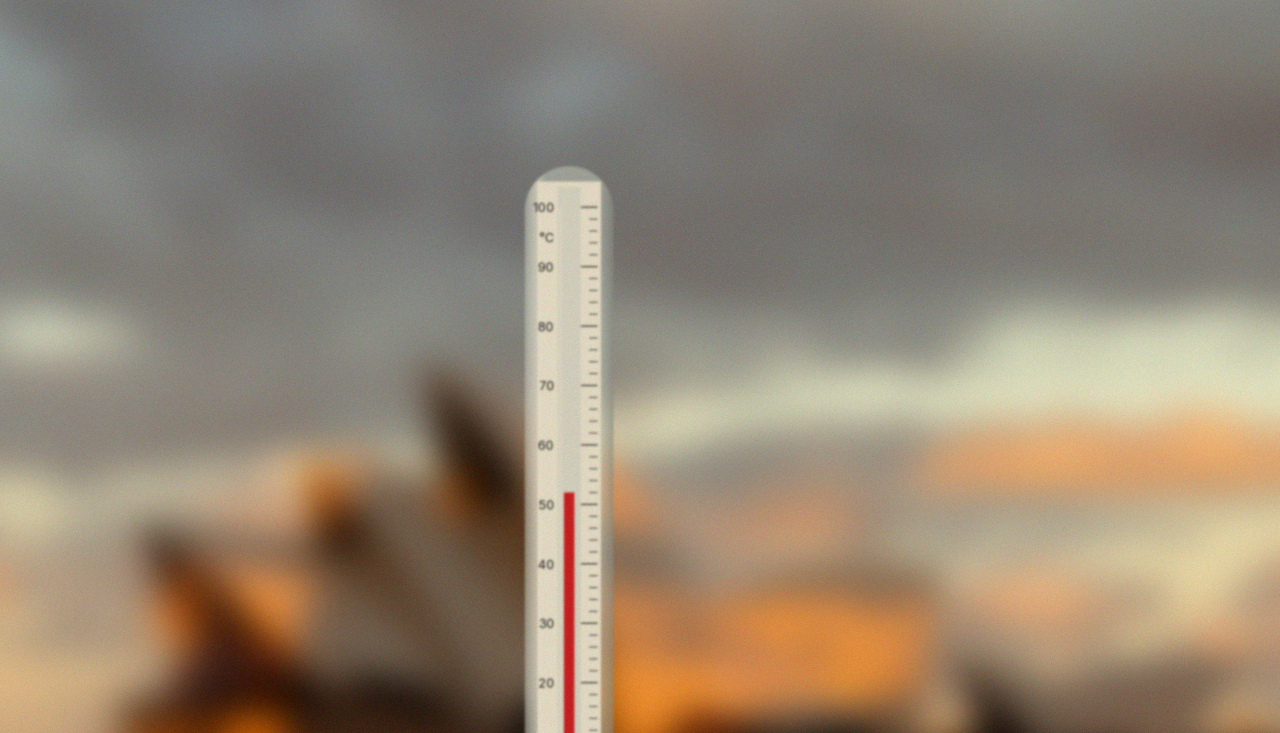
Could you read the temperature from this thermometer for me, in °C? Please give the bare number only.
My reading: 52
